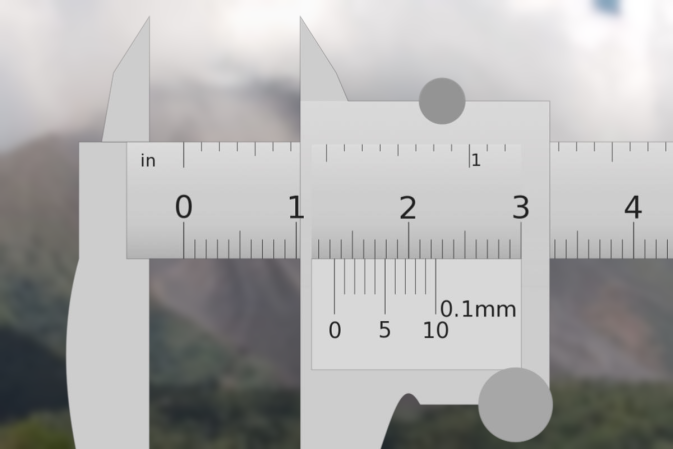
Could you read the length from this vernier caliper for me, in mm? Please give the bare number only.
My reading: 13.4
